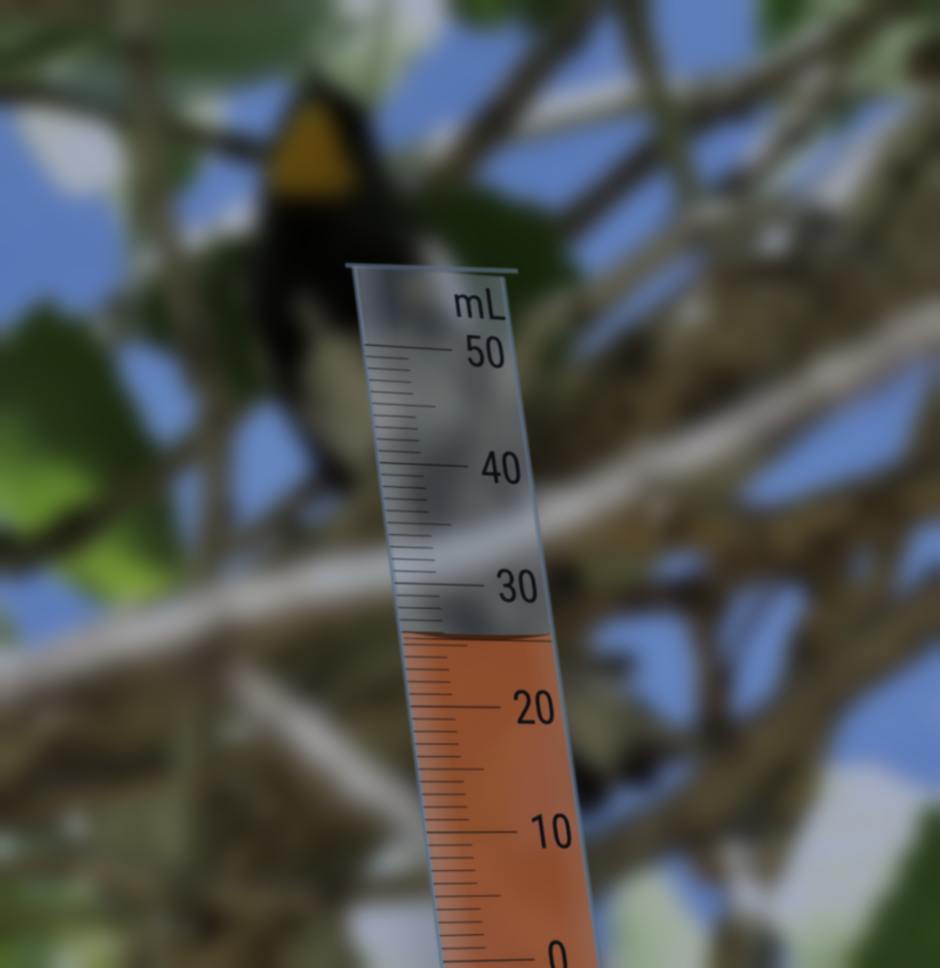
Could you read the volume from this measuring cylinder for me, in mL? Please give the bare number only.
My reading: 25.5
